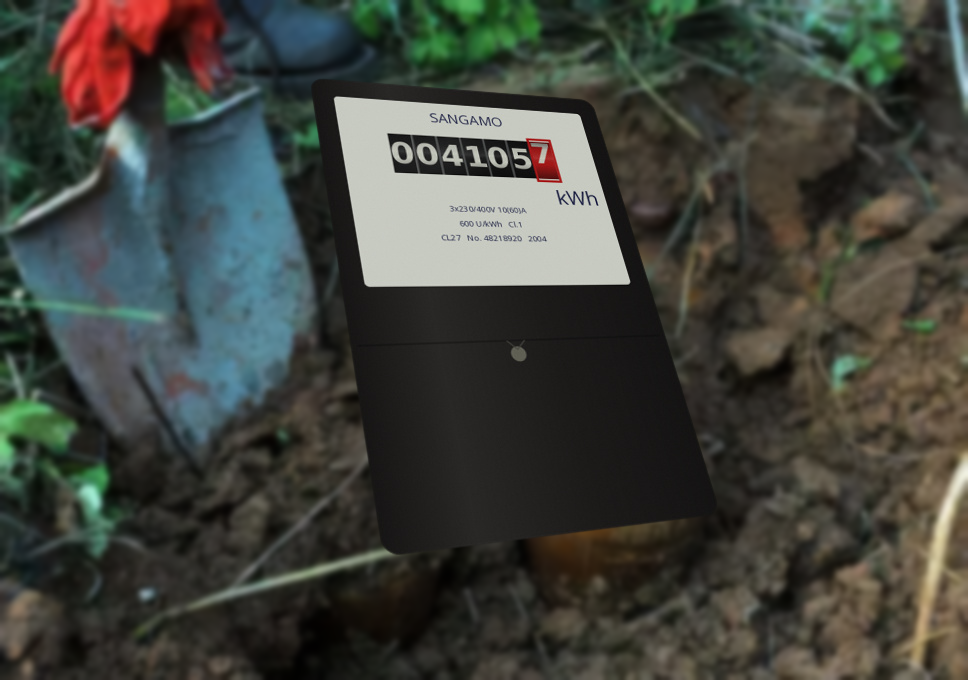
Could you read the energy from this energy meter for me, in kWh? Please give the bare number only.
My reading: 4105.7
